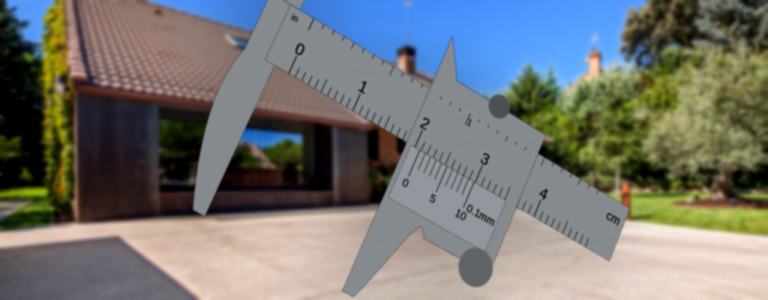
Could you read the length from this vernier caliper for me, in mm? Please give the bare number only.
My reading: 20.8
